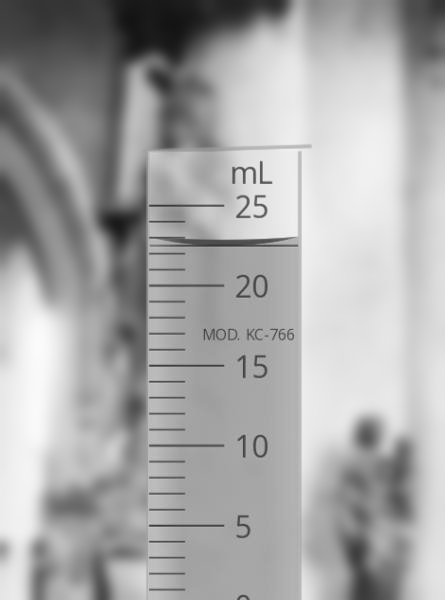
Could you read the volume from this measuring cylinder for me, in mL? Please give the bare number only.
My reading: 22.5
